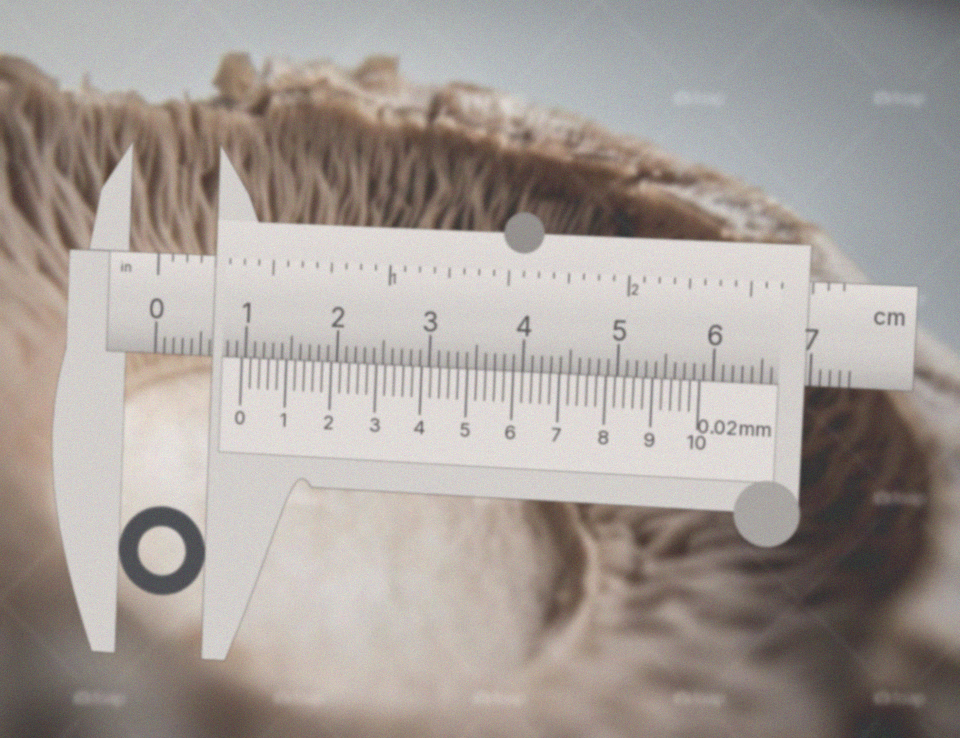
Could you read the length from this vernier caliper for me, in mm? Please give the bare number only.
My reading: 9.6
